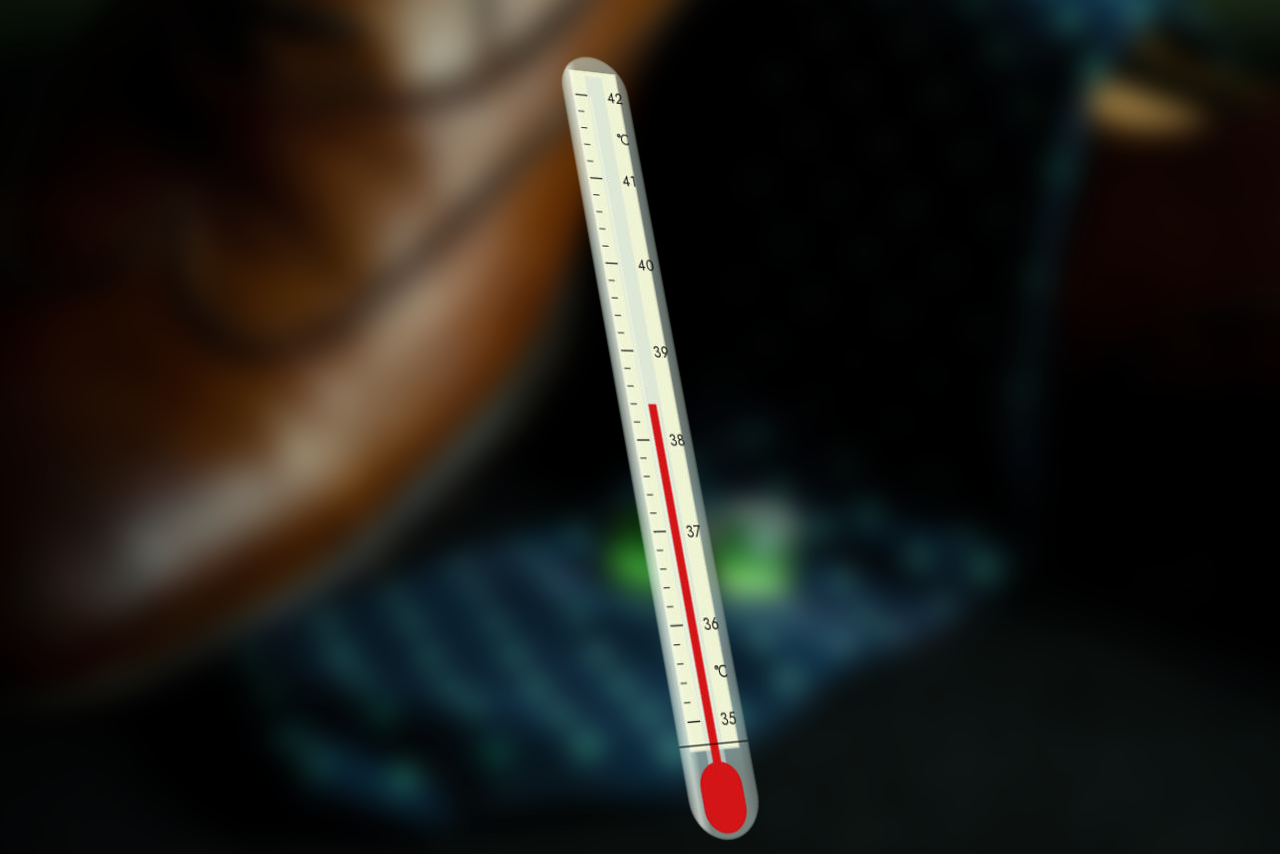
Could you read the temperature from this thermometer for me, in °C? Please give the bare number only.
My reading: 38.4
